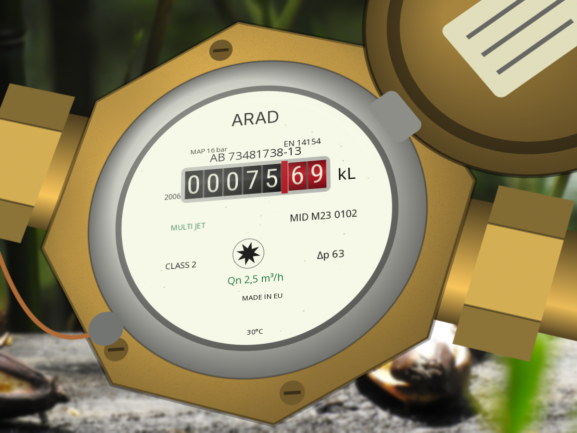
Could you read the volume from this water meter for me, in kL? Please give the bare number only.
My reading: 75.69
